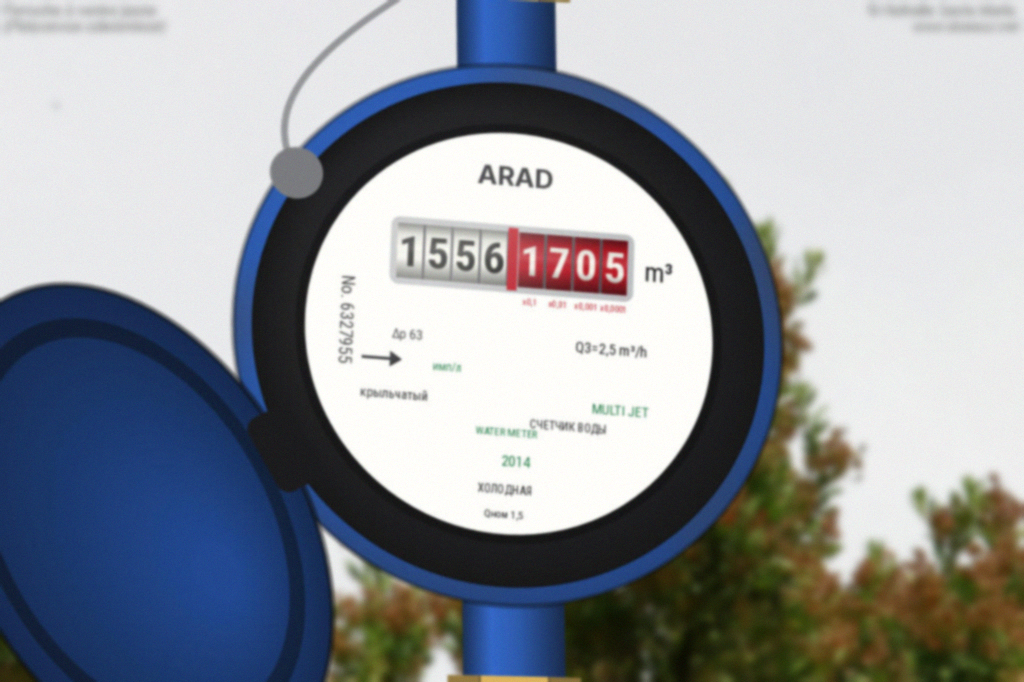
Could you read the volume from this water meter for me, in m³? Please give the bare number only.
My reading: 1556.1705
